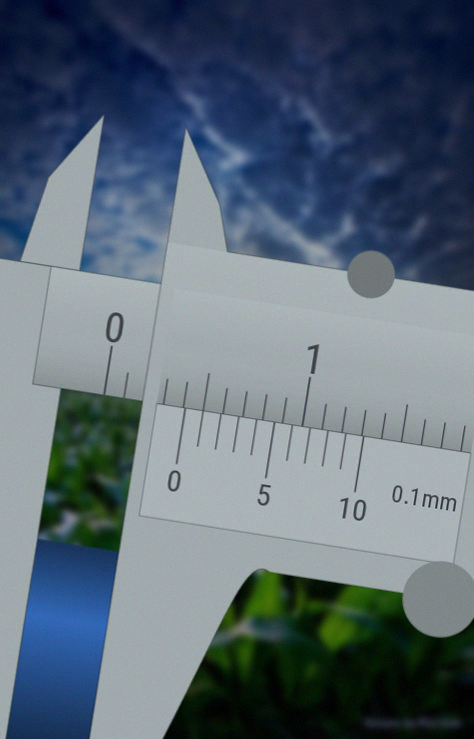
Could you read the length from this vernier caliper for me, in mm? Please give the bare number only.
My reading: 4.1
